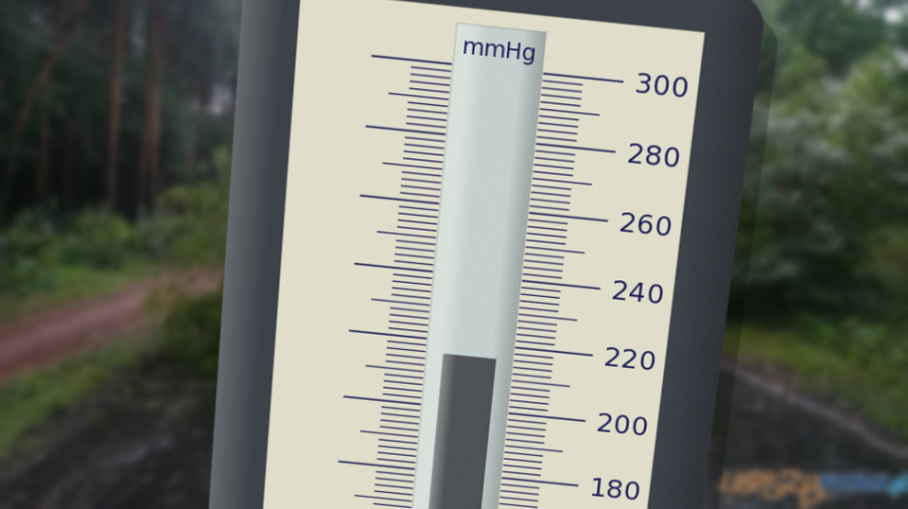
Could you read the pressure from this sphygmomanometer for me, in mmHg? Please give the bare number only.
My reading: 216
